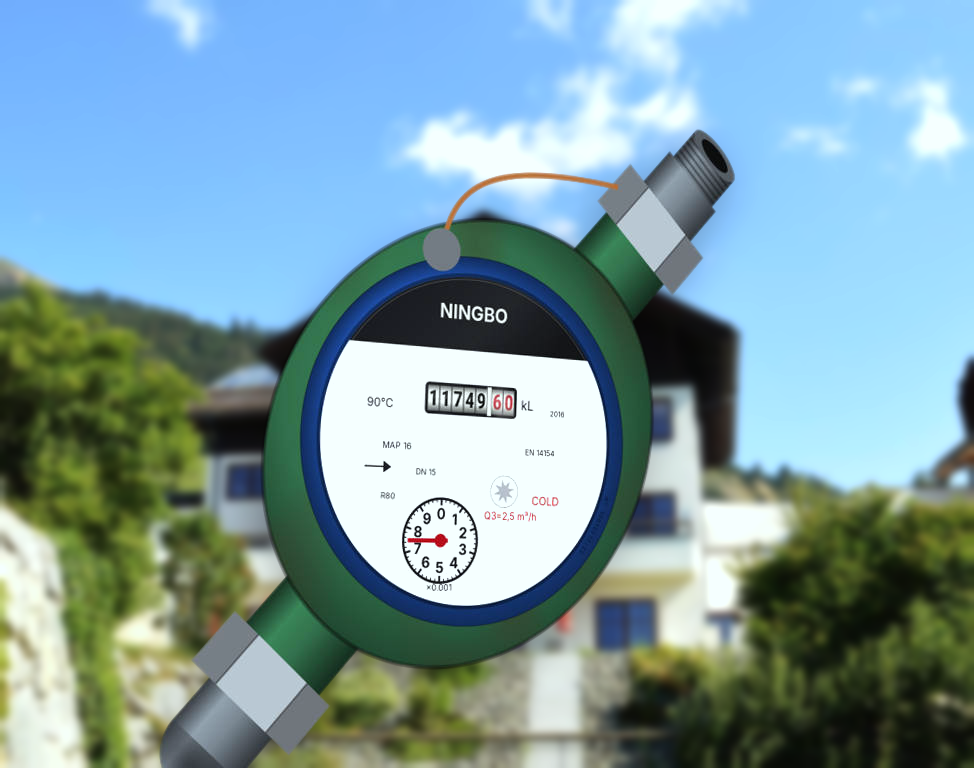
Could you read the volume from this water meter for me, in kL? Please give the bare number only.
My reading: 11749.607
